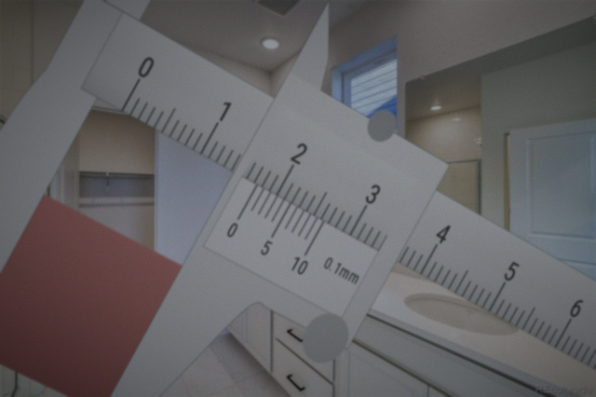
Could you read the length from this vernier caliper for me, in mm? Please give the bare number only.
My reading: 17.4
